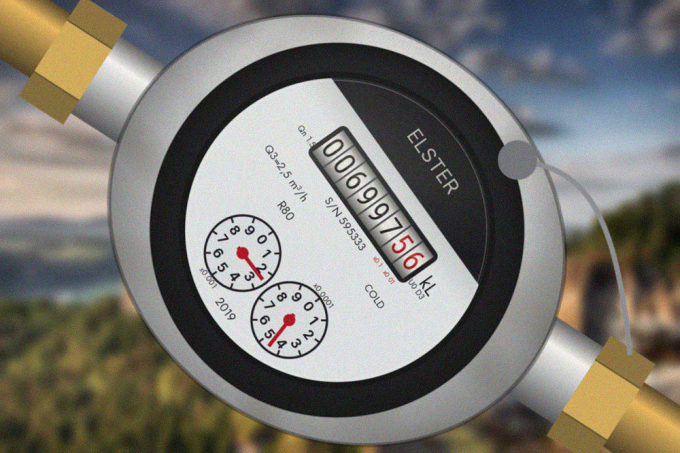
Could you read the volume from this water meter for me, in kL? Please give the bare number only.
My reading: 6997.5624
